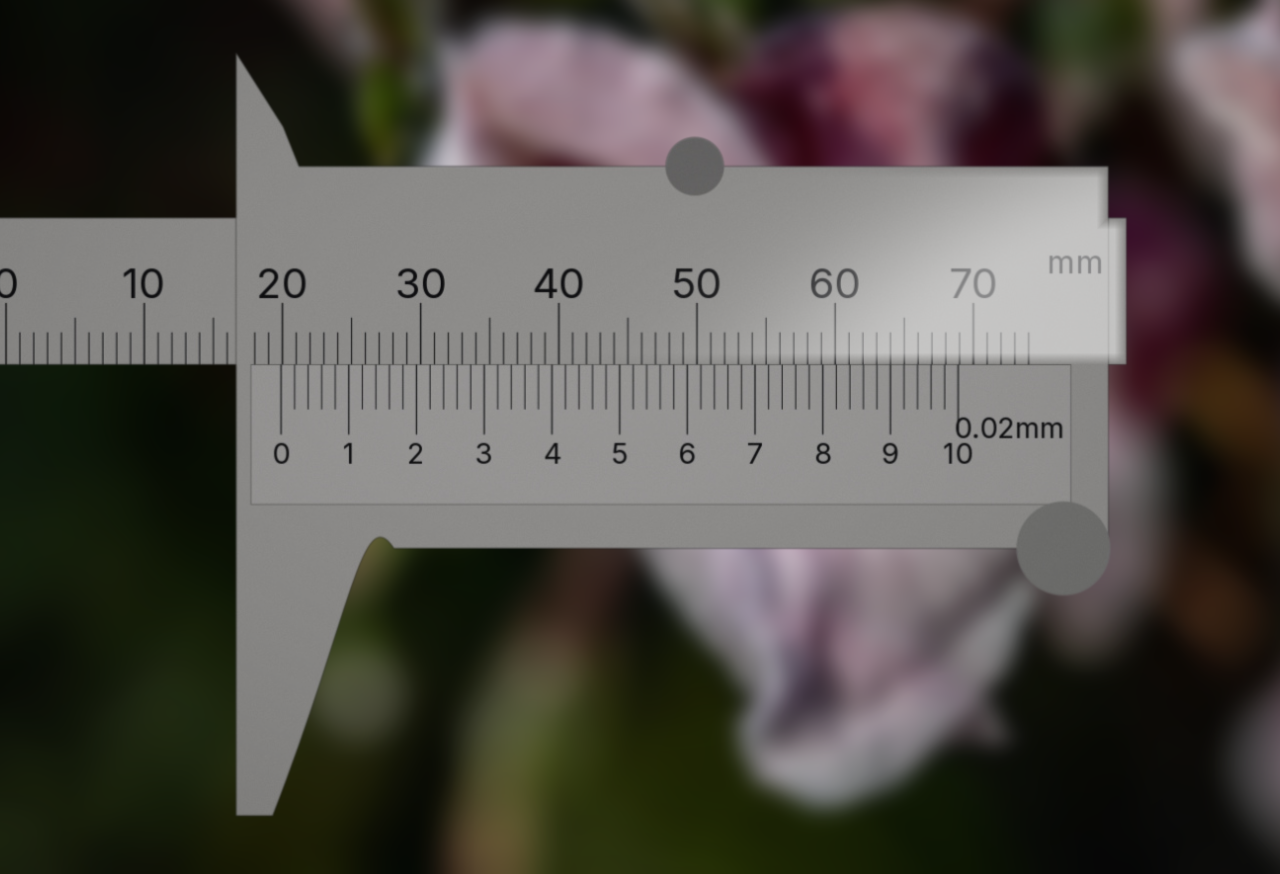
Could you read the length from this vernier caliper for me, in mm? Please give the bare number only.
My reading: 19.9
